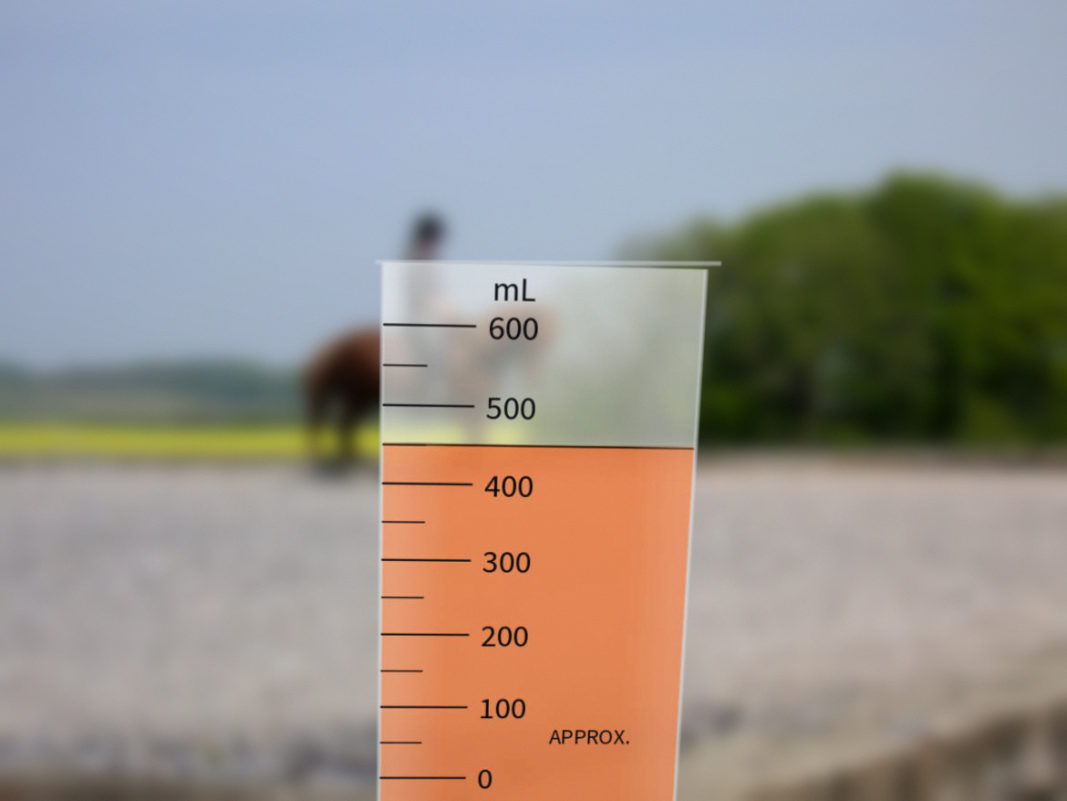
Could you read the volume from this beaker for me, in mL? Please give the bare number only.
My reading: 450
